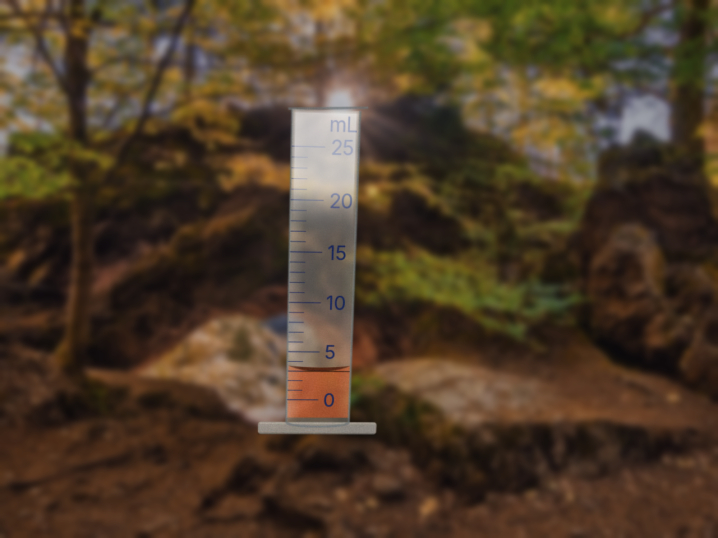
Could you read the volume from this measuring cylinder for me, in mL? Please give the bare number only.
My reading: 3
